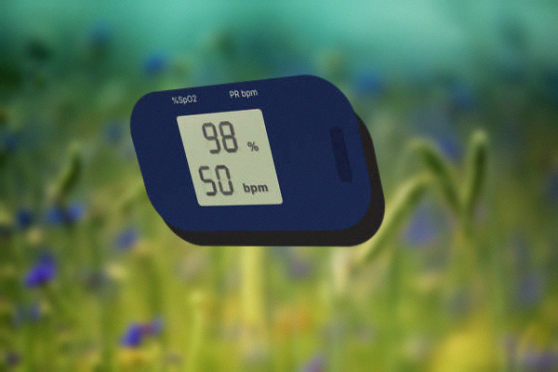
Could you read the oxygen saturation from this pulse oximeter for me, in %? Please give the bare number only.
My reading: 98
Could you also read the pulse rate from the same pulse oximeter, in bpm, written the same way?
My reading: 50
